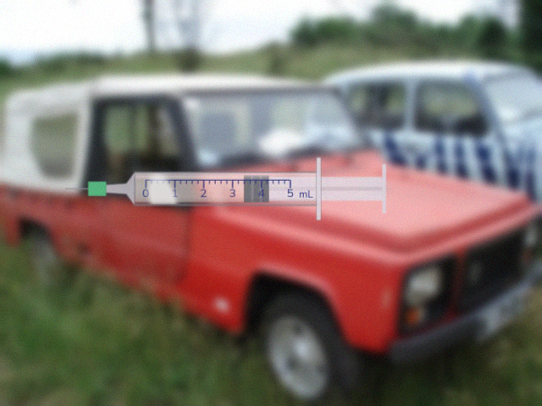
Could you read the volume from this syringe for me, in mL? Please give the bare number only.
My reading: 3.4
